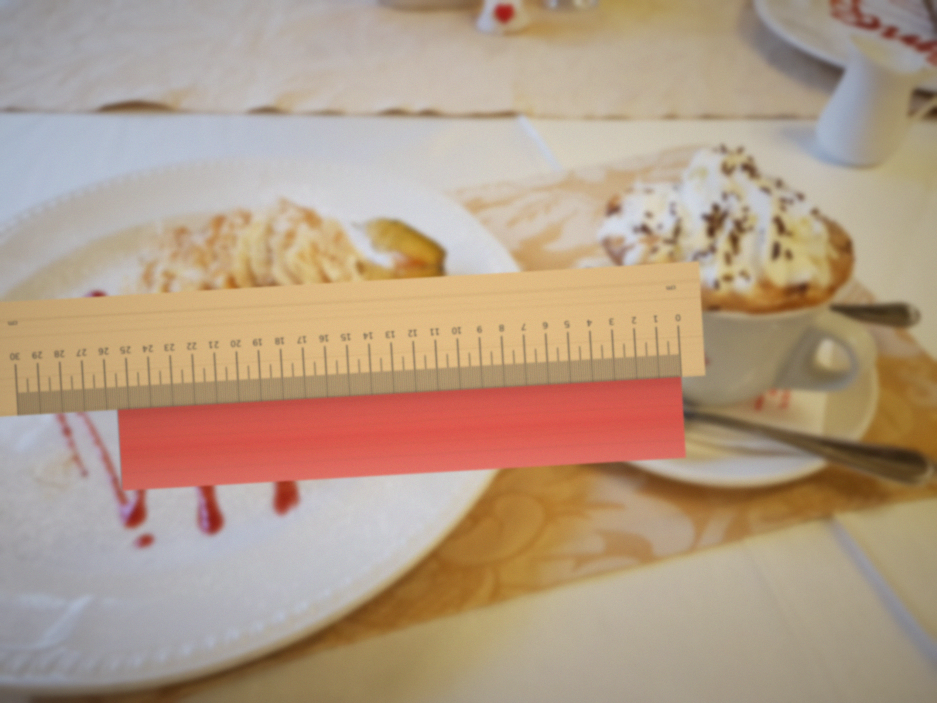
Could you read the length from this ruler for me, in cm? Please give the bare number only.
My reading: 25.5
